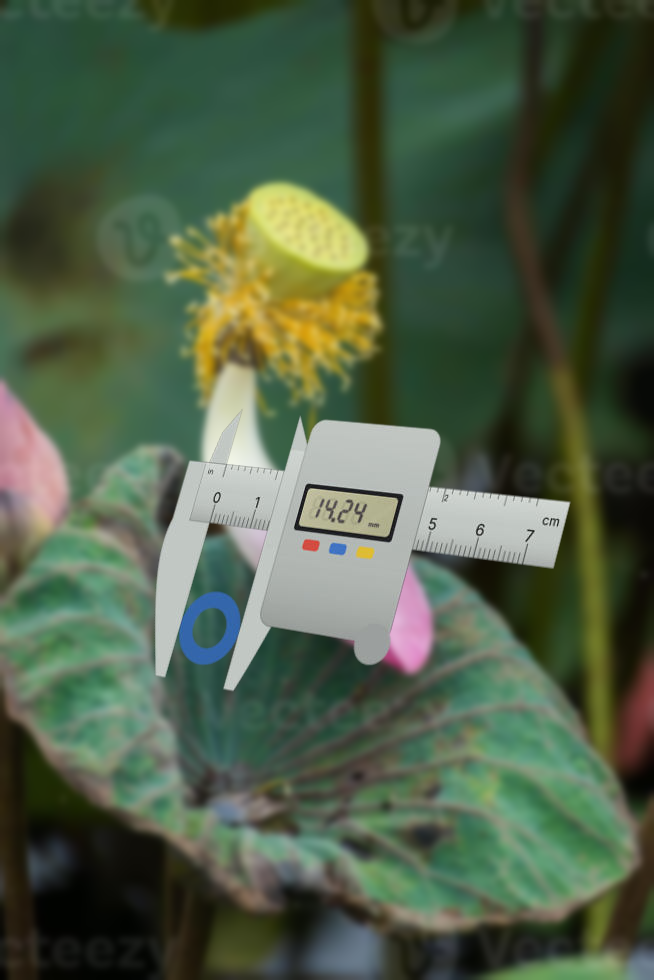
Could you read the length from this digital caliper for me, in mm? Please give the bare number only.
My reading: 14.24
